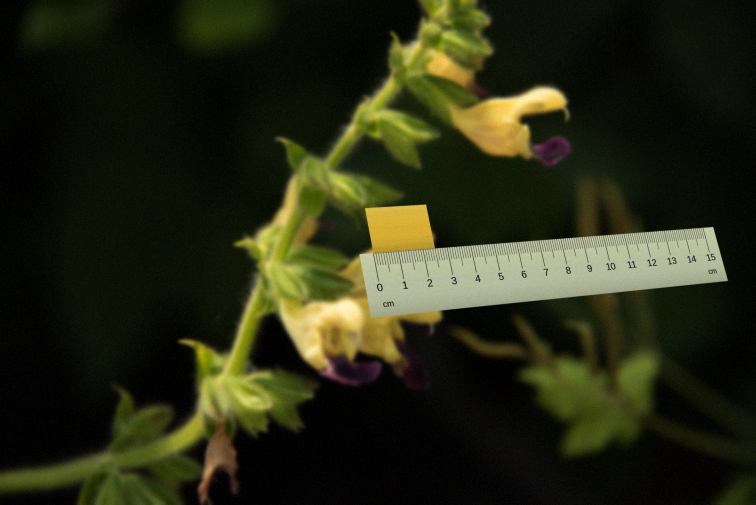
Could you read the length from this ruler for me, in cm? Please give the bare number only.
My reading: 2.5
